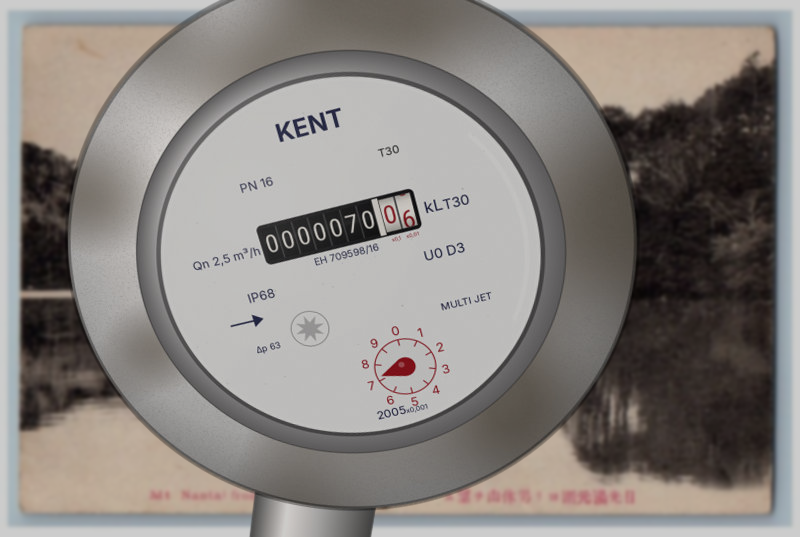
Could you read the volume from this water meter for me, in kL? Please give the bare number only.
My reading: 70.057
